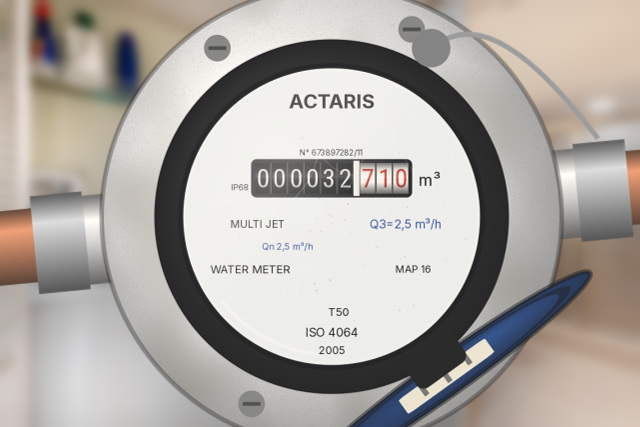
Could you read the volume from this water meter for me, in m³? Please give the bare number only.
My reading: 32.710
